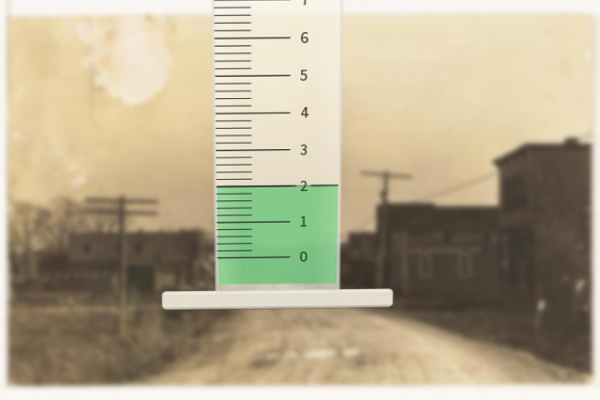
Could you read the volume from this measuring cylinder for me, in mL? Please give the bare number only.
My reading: 2
